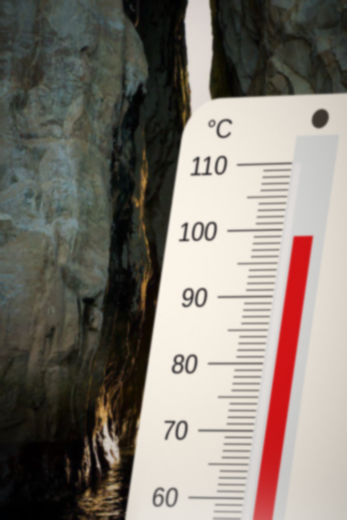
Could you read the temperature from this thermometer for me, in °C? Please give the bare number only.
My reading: 99
